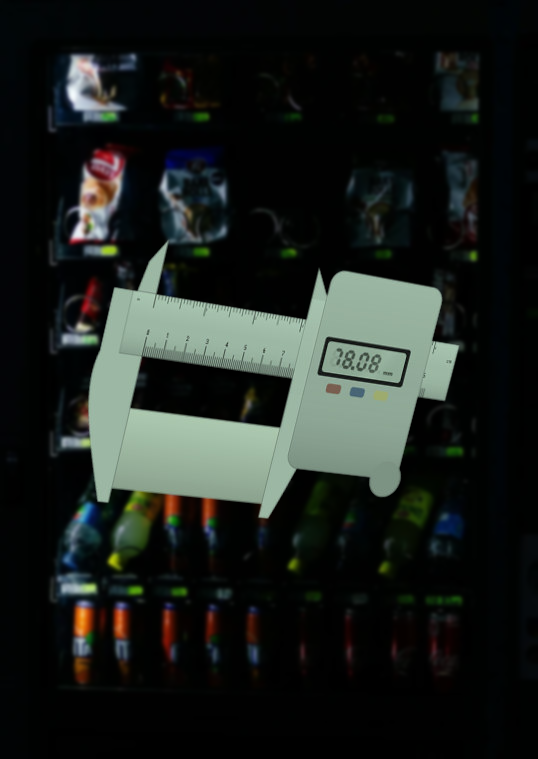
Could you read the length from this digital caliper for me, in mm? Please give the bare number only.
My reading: 78.08
